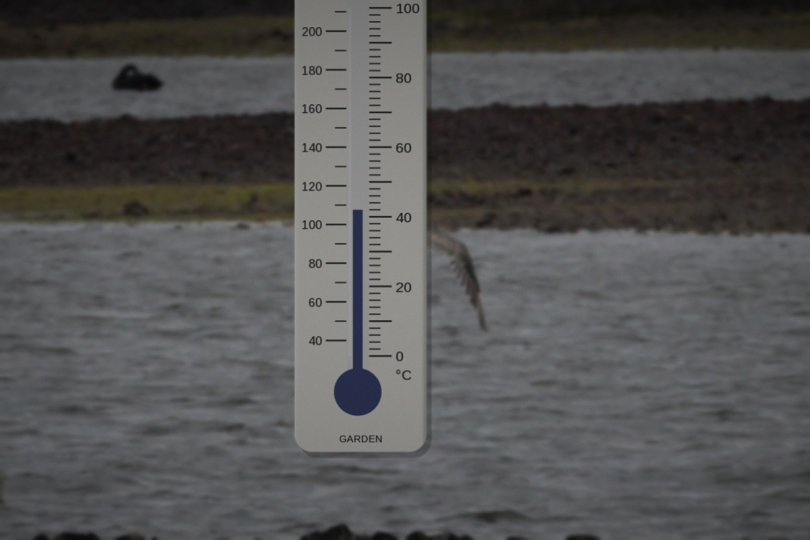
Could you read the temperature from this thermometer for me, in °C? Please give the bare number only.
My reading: 42
